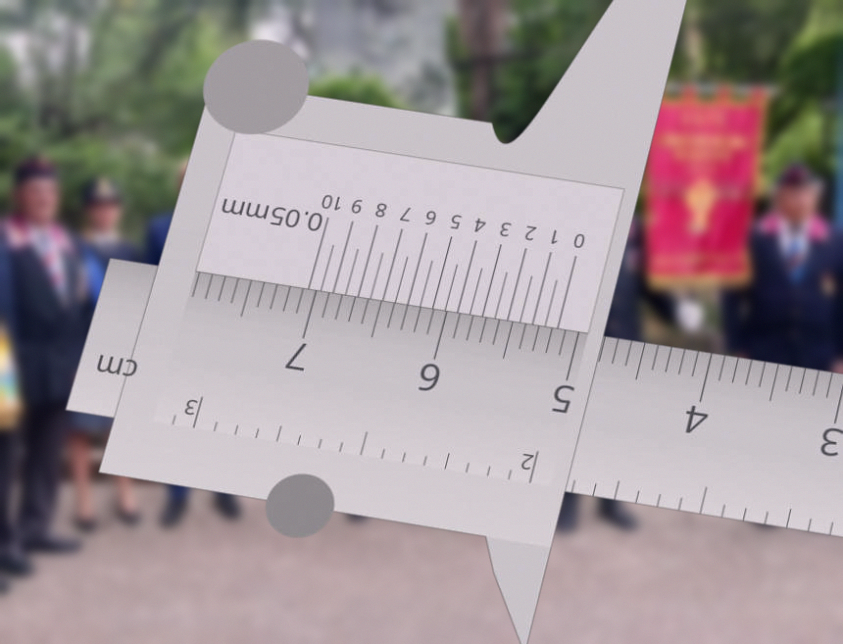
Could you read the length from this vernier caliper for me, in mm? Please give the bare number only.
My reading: 51.6
